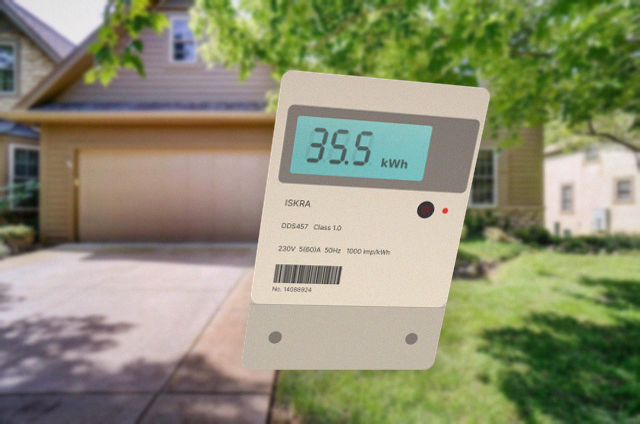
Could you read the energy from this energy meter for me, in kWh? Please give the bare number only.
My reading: 35.5
